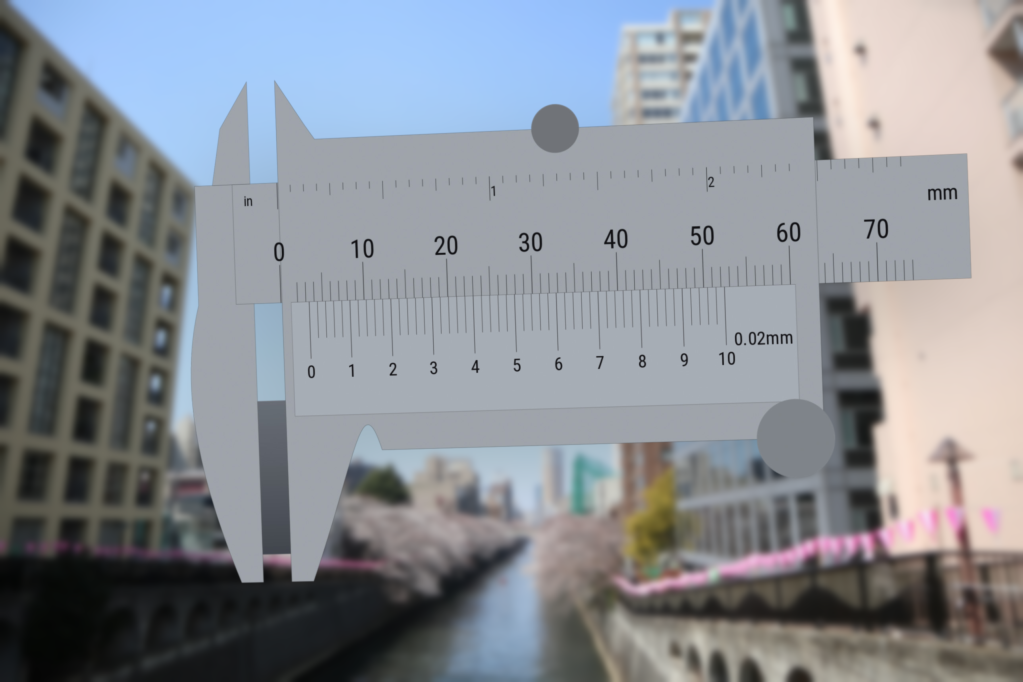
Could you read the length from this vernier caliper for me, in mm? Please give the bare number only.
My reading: 3.4
